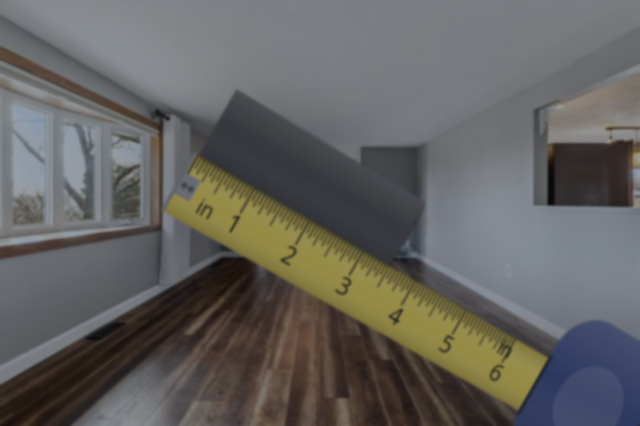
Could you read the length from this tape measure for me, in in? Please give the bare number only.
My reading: 3.5
